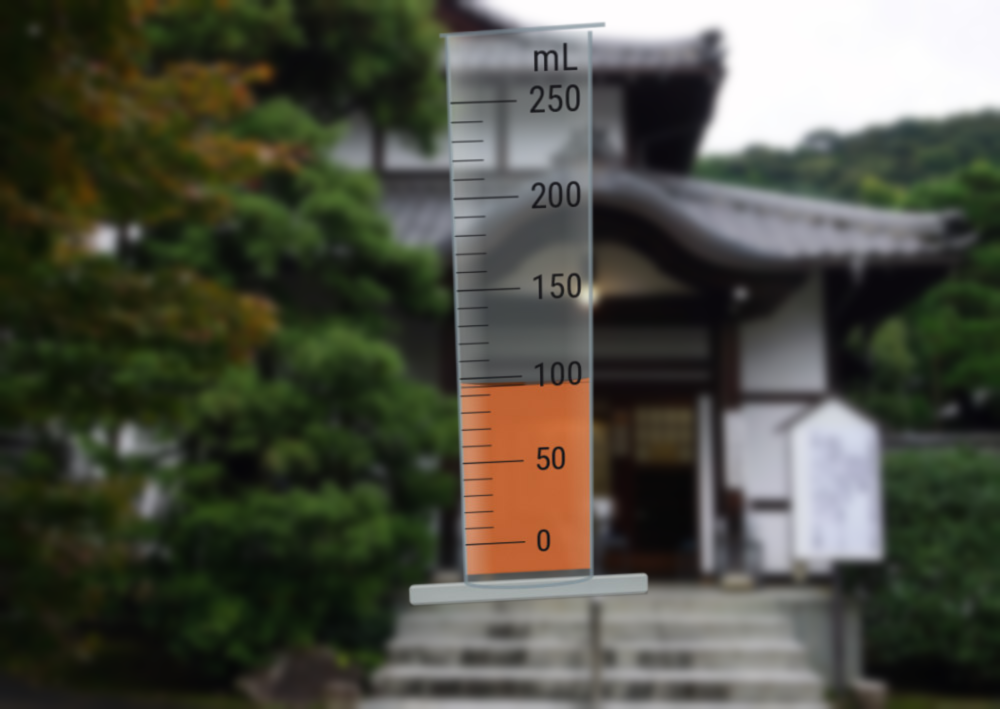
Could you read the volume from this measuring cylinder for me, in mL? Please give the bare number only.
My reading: 95
